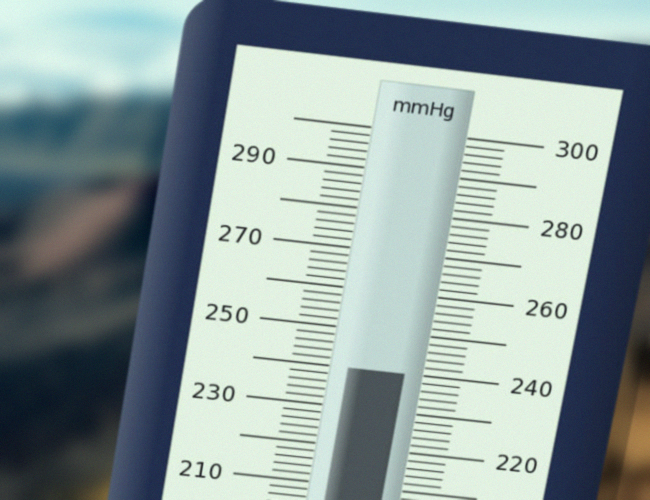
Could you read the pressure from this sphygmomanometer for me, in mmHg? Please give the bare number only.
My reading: 240
